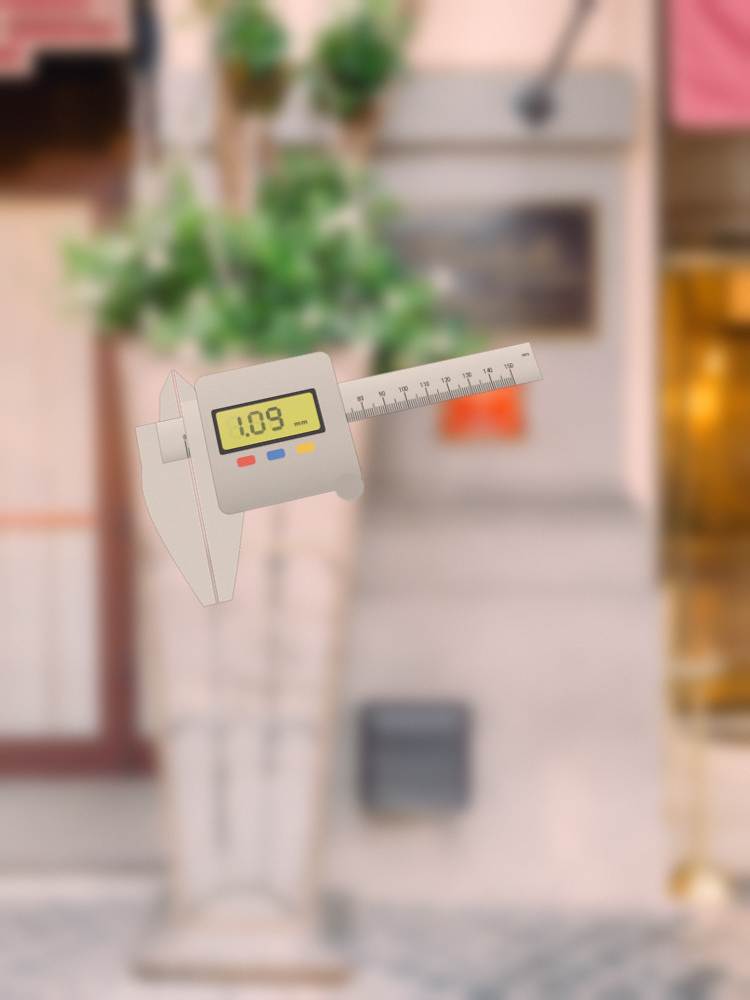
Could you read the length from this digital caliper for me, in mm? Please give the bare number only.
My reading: 1.09
